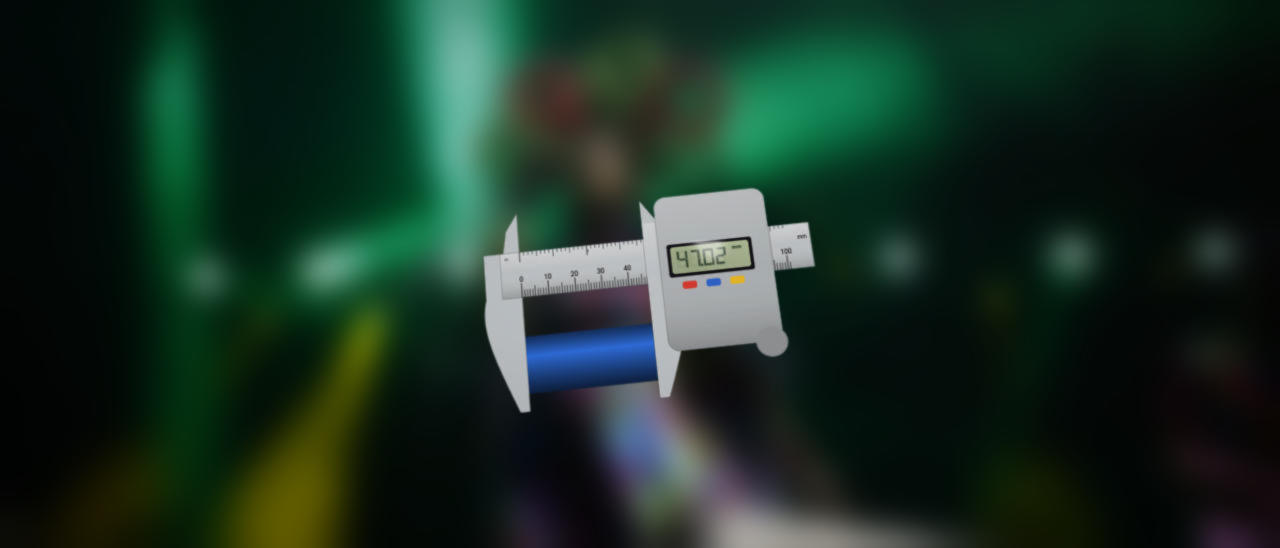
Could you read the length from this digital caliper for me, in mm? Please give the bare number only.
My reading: 47.02
